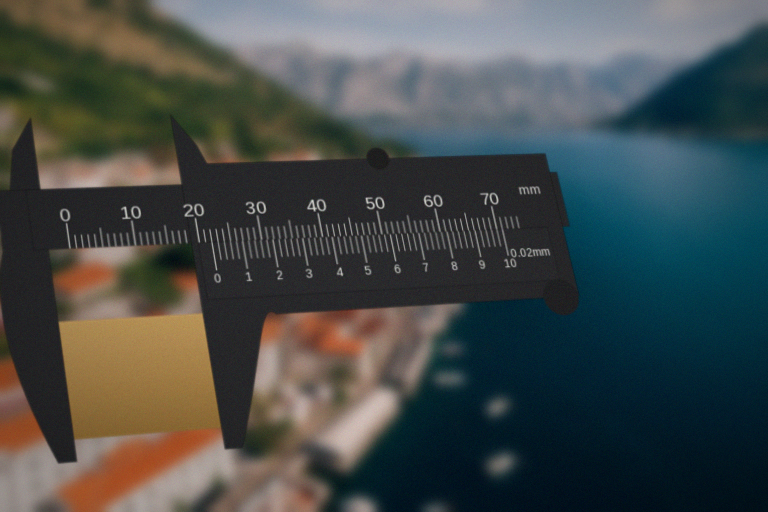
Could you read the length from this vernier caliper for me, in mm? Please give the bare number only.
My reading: 22.0
